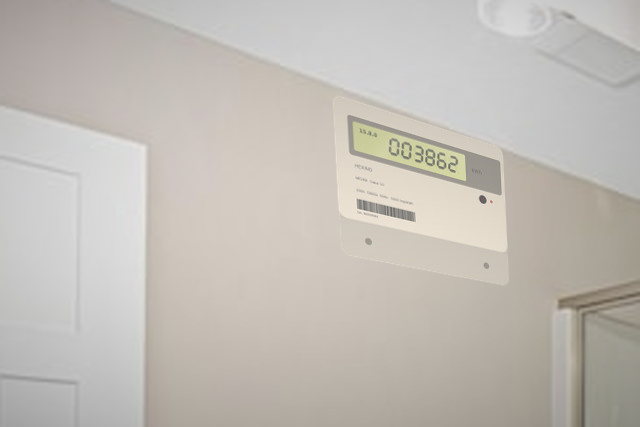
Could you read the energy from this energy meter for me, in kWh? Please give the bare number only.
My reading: 3862
